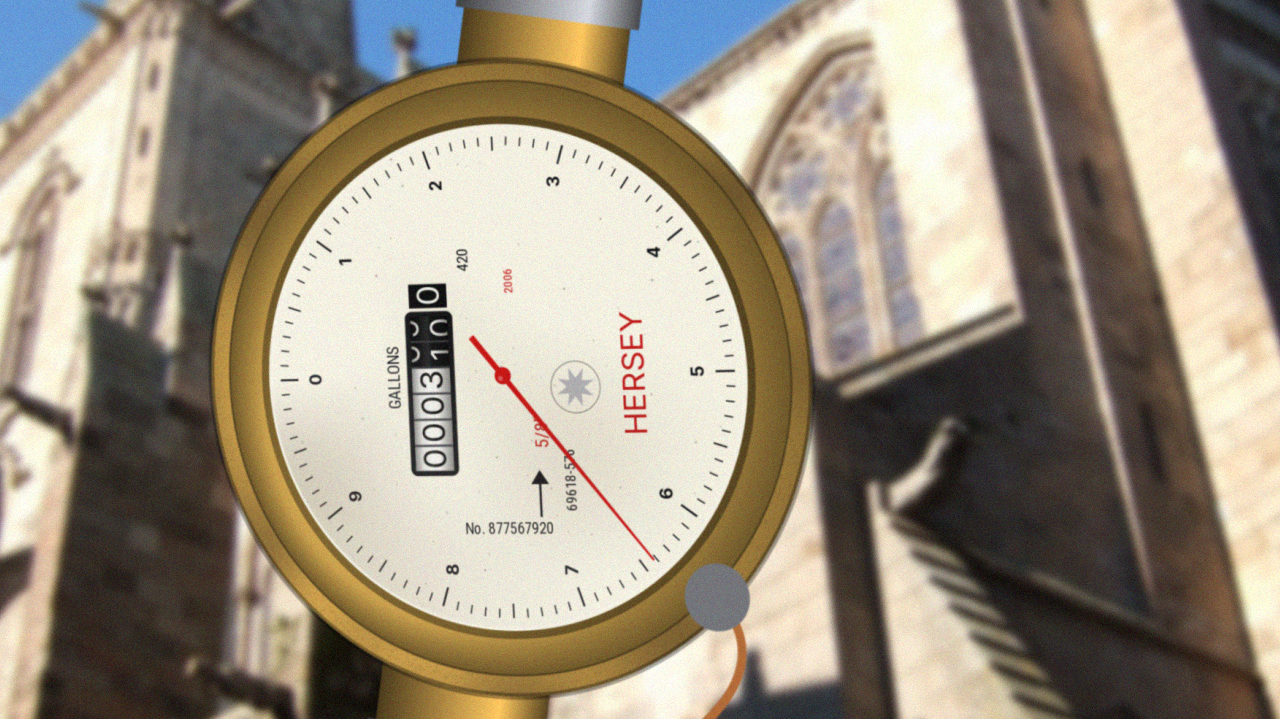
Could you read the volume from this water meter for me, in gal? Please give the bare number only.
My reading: 3096.4
